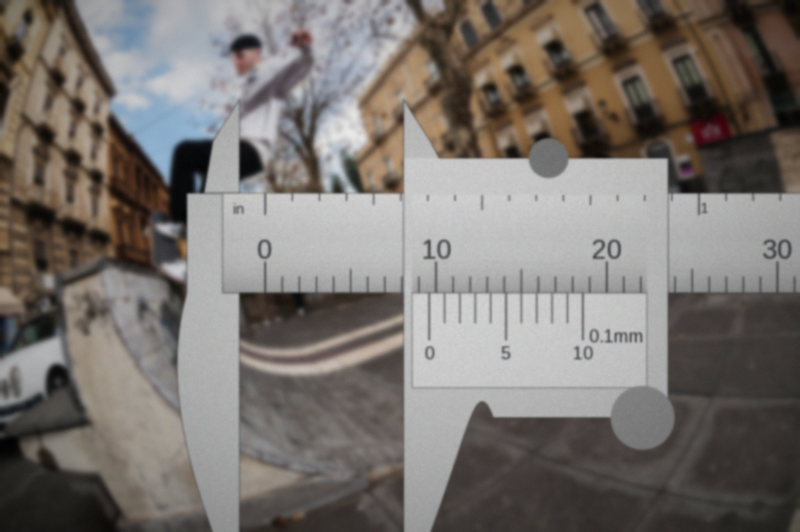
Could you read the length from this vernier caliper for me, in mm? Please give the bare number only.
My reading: 9.6
